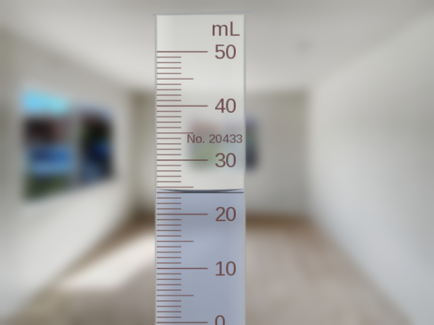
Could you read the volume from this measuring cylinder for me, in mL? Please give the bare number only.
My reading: 24
